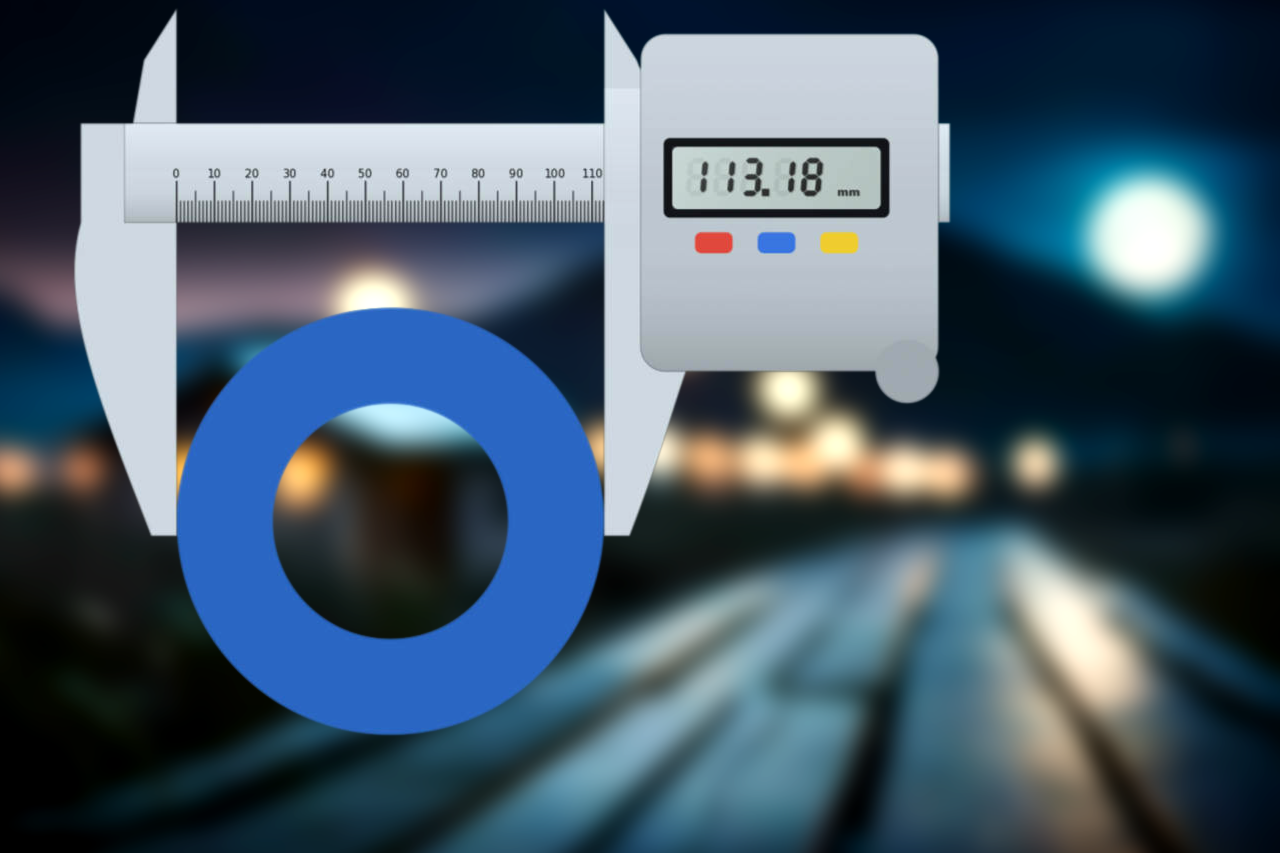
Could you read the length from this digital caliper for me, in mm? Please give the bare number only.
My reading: 113.18
